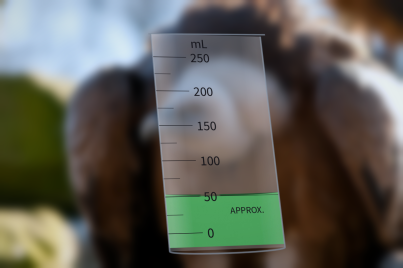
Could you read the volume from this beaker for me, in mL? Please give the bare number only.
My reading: 50
